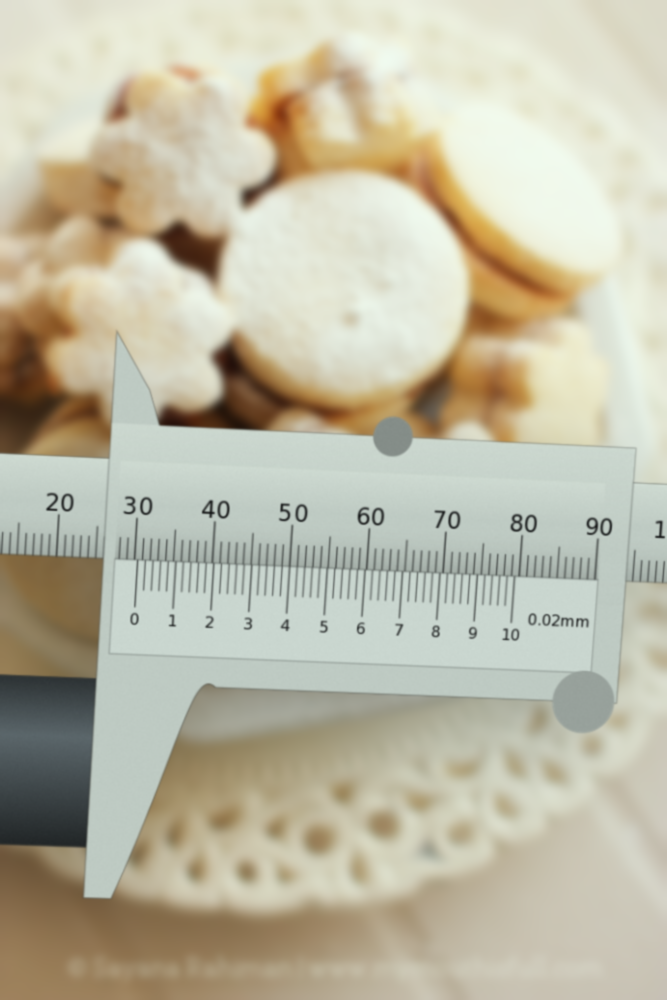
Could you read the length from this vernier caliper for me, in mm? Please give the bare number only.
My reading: 30.4
